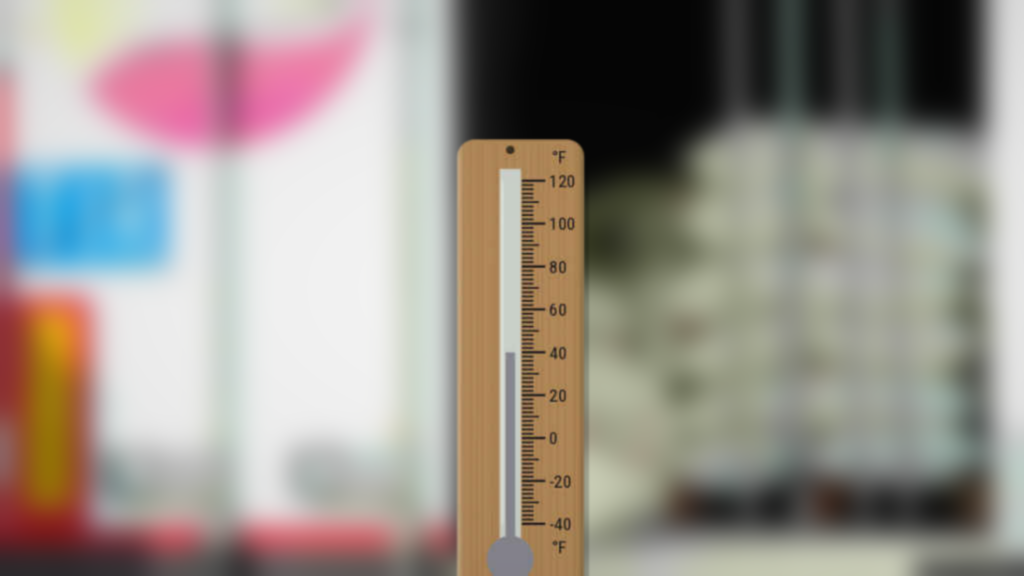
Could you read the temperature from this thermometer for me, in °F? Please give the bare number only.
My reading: 40
